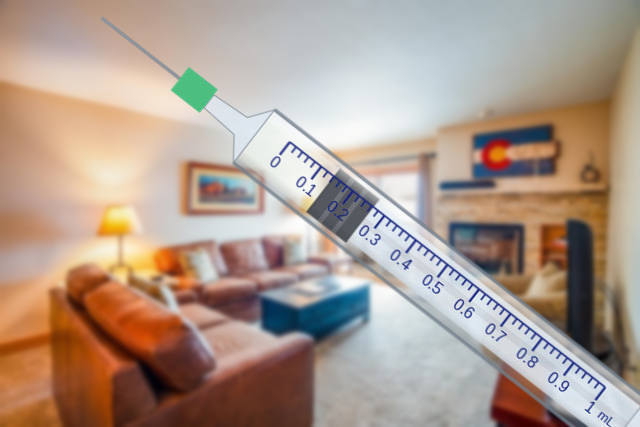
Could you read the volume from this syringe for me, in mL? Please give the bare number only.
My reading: 0.14
